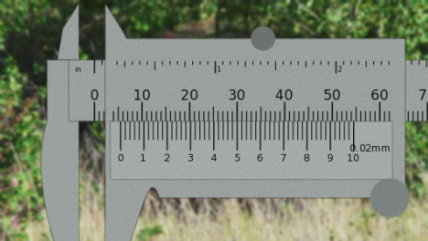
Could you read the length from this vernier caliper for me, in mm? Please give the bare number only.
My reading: 5.5
